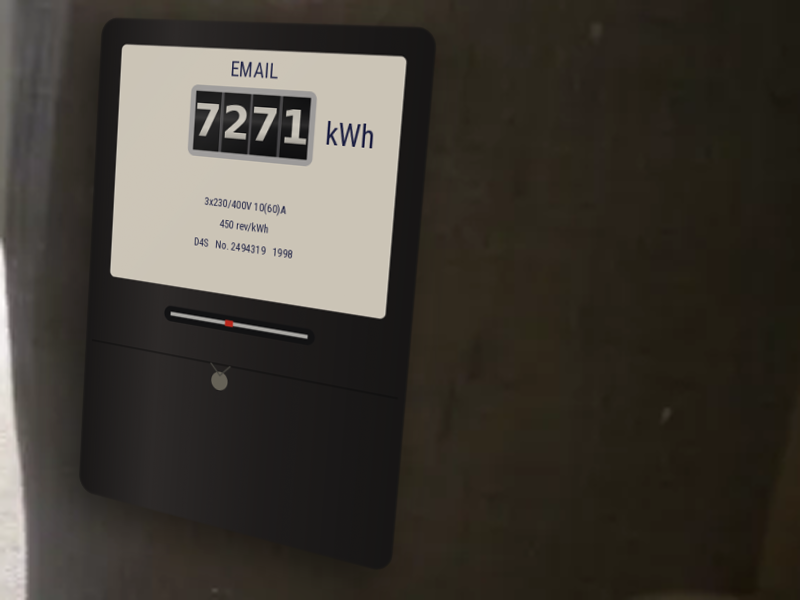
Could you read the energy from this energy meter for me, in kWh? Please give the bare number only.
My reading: 7271
